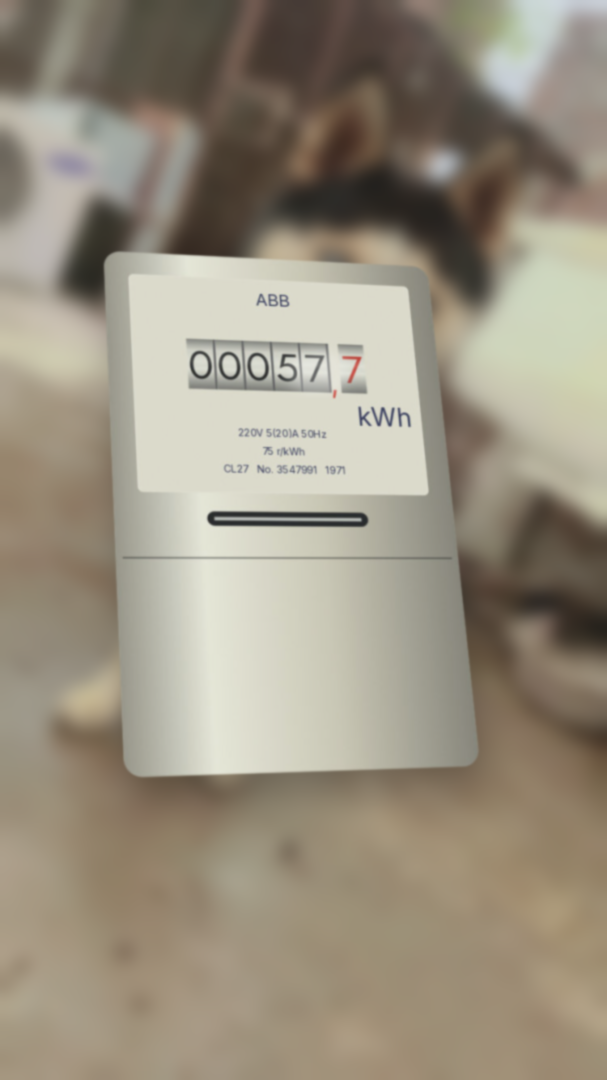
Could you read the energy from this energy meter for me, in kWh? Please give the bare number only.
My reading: 57.7
